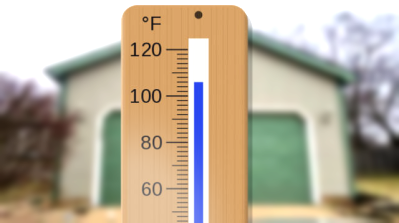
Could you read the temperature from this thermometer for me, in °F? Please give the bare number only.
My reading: 106
